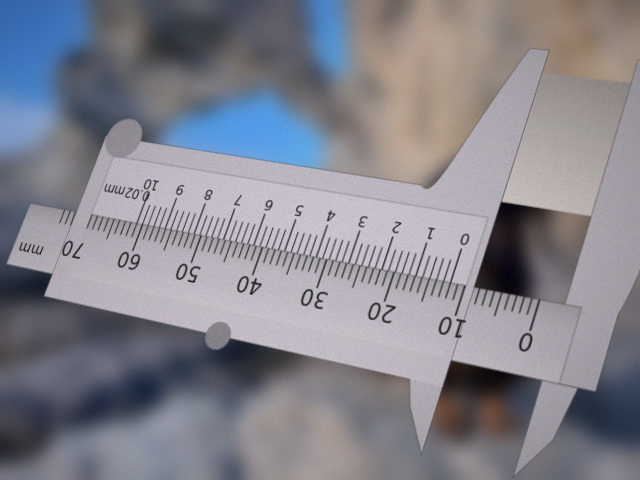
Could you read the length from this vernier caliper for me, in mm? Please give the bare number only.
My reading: 12.0
